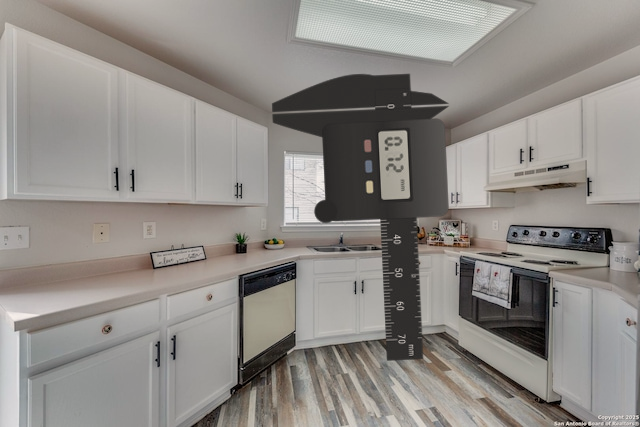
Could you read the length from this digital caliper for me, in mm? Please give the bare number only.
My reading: 0.72
